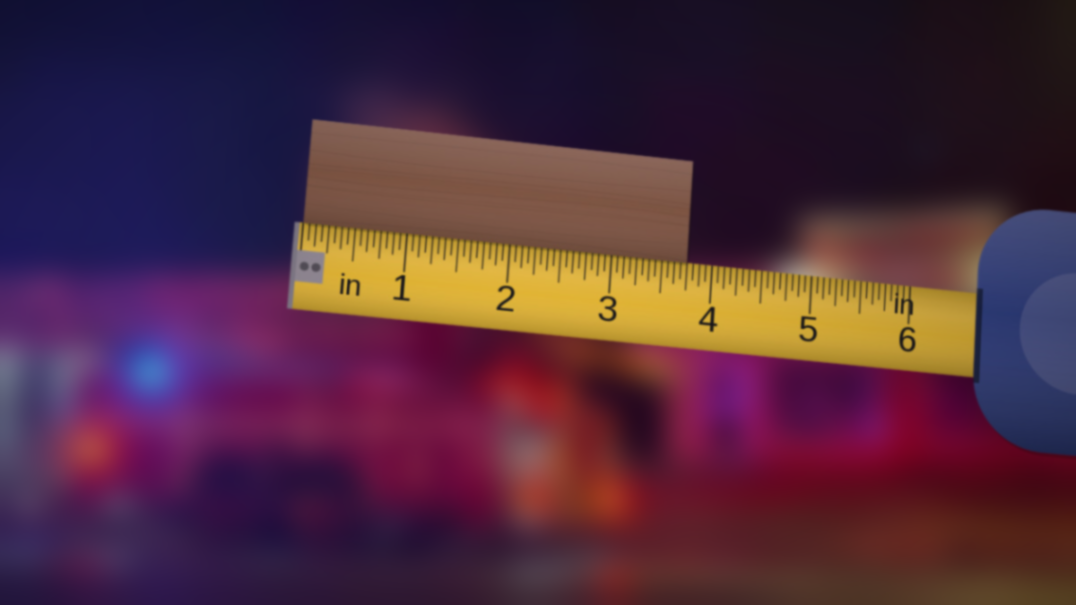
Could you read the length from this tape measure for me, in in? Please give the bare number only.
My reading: 3.75
